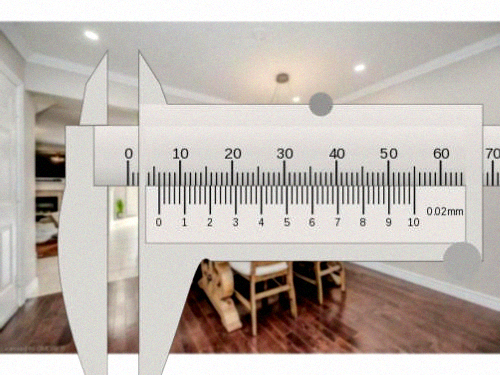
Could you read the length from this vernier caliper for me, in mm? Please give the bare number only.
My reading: 6.0
